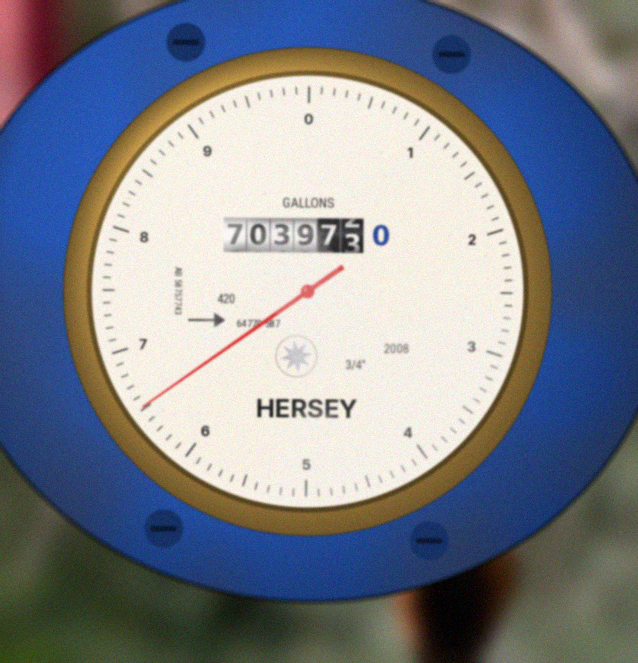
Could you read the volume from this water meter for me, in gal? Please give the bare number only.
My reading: 7039726.5
